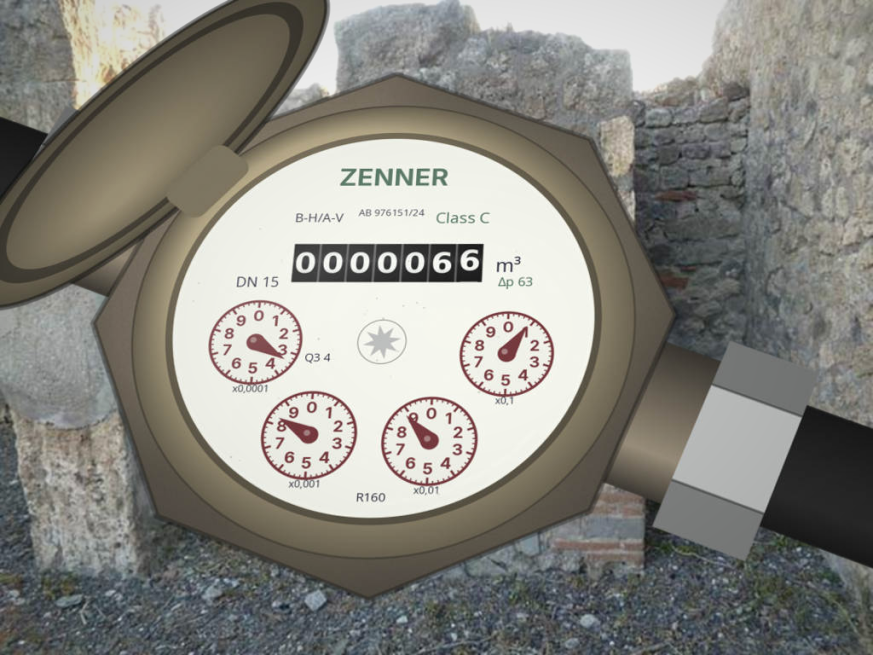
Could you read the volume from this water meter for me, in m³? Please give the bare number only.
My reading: 66.0883
